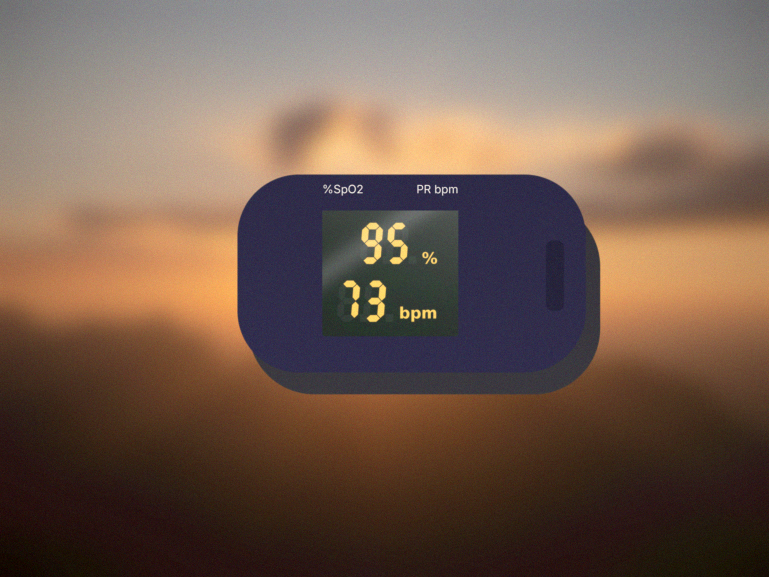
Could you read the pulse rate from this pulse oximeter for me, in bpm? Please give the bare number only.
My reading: 73
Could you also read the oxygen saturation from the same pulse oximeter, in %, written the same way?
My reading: 95
